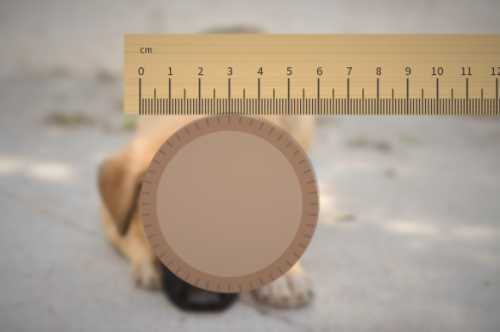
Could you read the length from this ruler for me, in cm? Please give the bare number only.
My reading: 6
